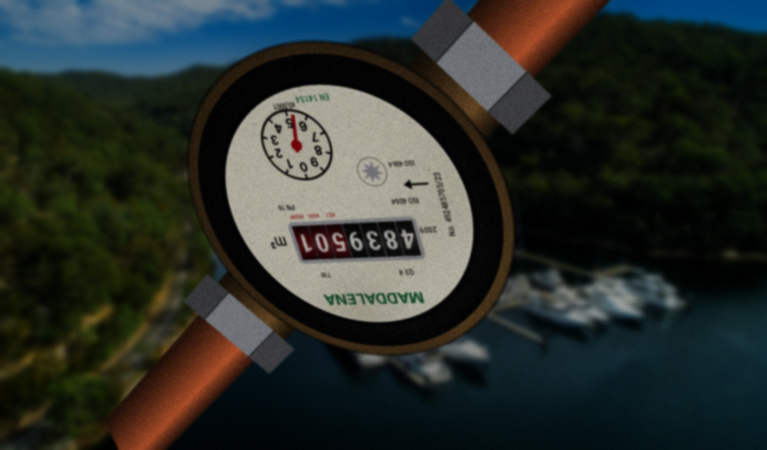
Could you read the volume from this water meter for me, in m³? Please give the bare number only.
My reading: 4839.5015
